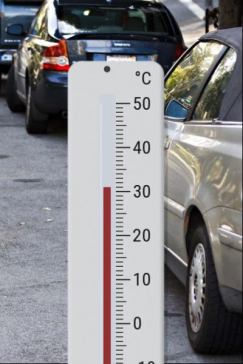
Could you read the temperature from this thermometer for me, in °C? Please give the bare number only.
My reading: 31
